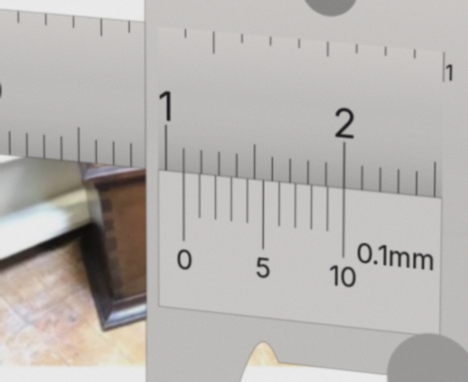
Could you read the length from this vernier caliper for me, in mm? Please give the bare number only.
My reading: 11.0
